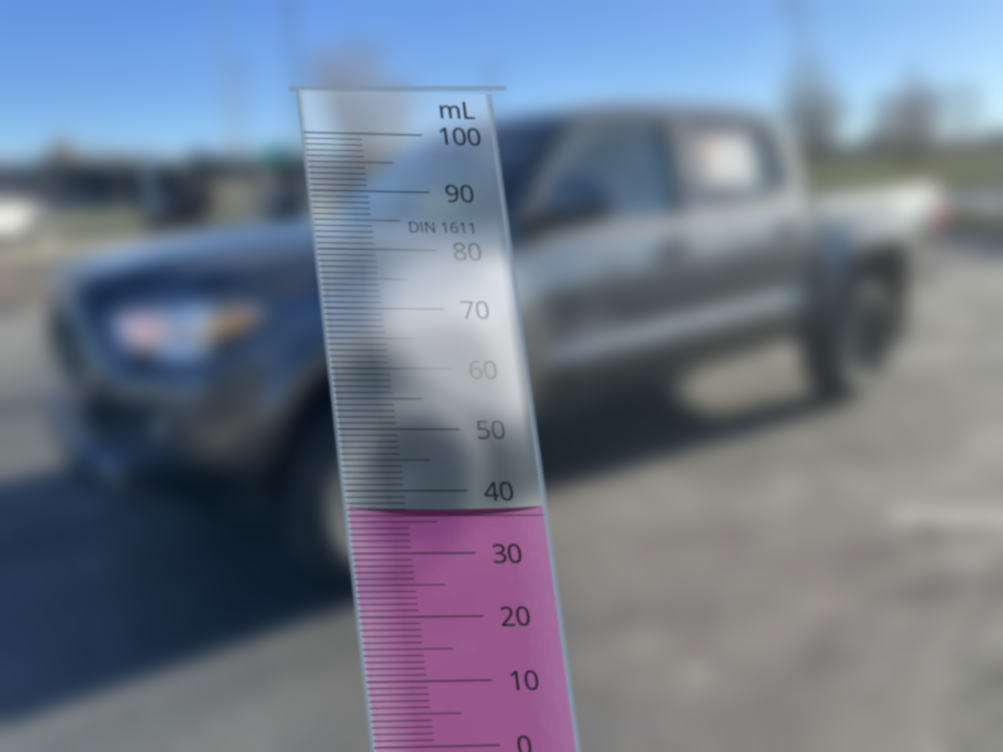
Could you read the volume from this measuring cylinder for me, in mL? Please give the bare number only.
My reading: 36
